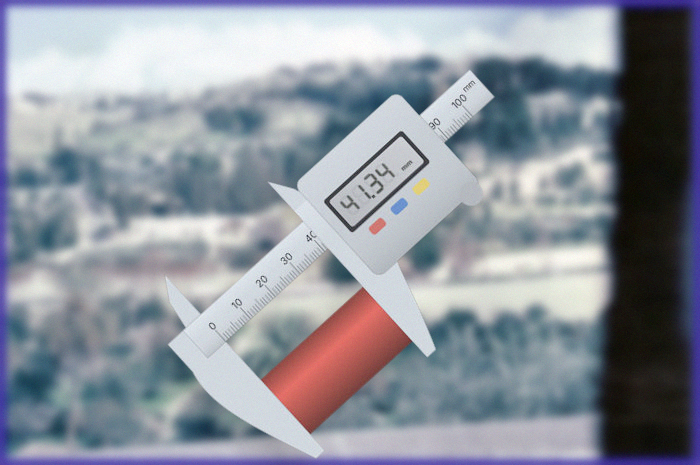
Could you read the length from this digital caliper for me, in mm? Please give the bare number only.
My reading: 41.34
